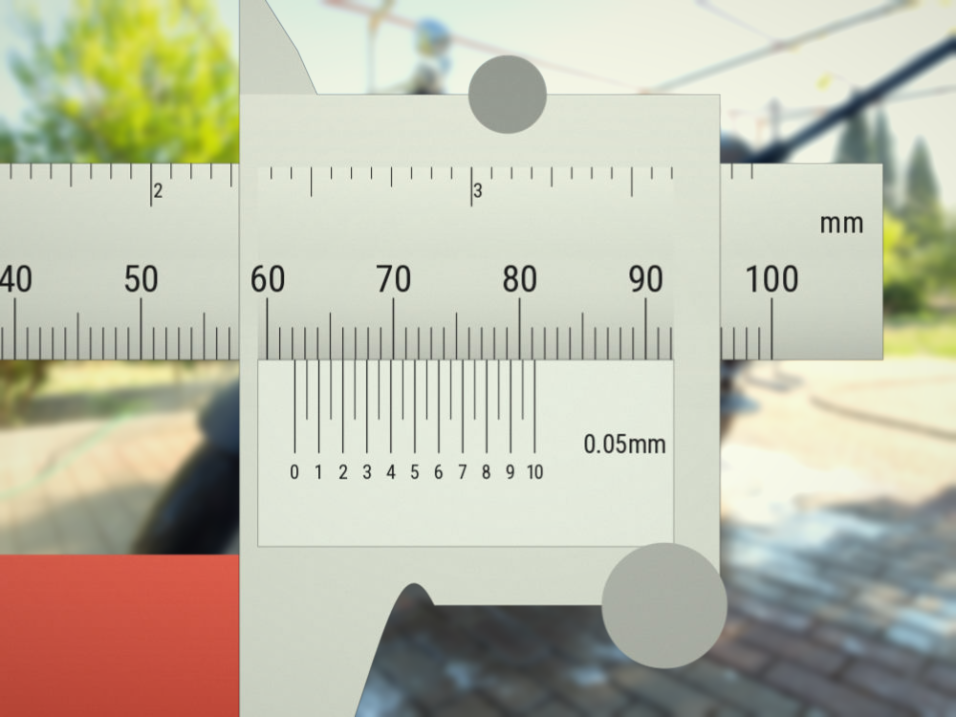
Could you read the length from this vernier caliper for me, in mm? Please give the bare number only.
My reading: 62.2
